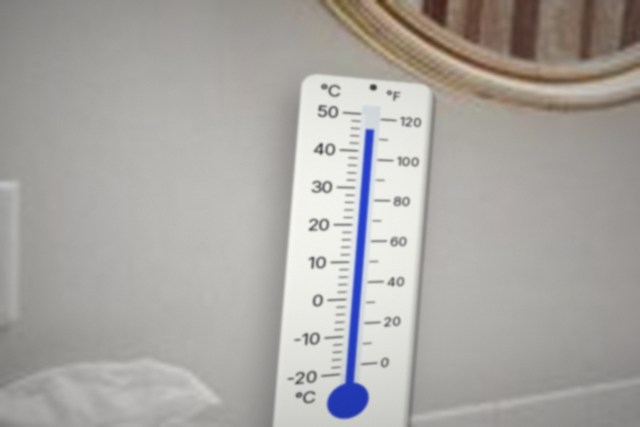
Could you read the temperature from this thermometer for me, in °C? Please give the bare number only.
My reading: 46
